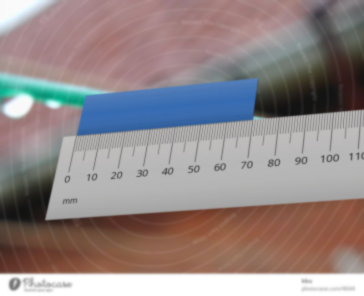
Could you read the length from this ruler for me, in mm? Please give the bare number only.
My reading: 70
